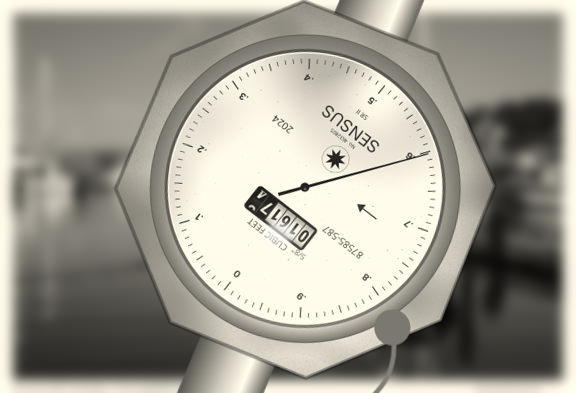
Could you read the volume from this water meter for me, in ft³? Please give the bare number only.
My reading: 16173.60
